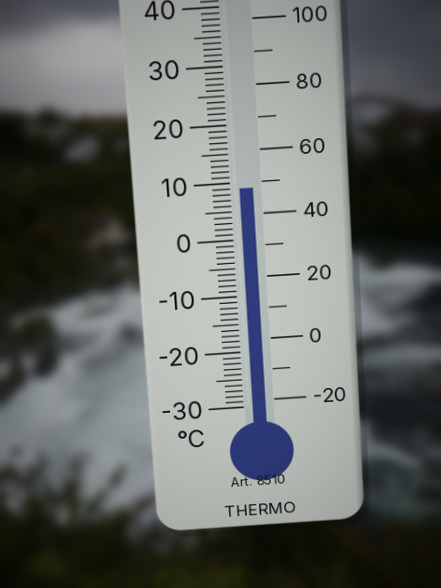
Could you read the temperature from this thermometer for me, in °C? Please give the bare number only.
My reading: 9
